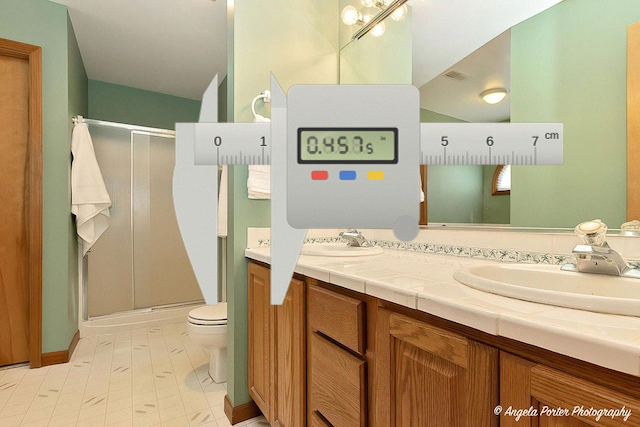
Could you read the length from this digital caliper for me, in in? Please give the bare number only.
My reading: 0.4575
